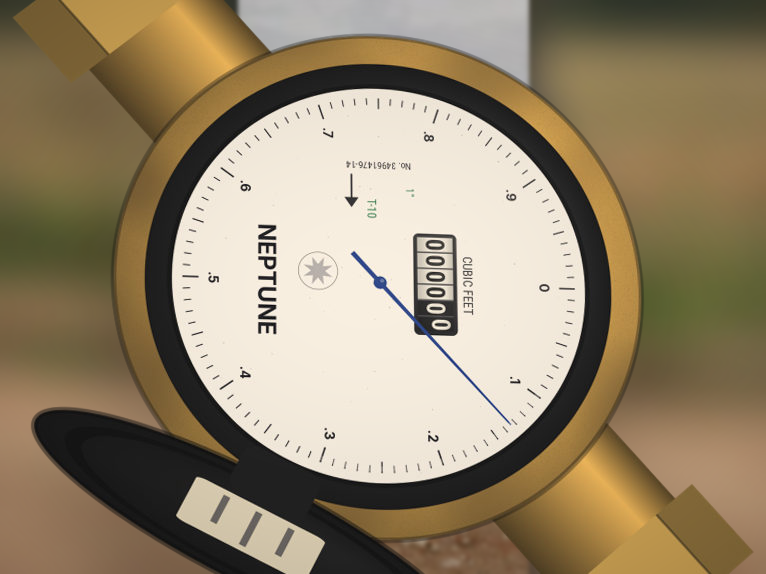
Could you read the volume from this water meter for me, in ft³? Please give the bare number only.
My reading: 0.13
